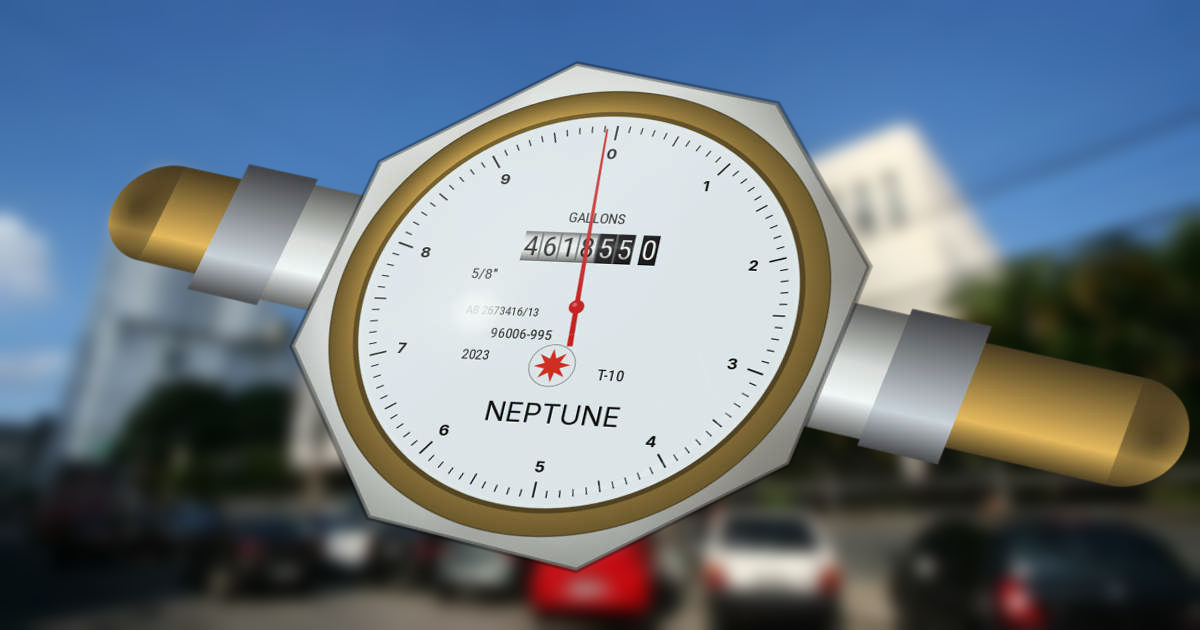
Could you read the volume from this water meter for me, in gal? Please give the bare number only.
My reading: 4618549.9
